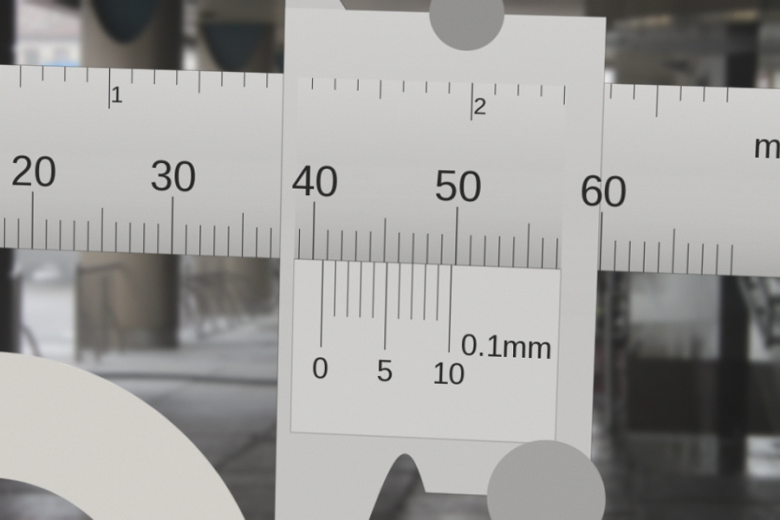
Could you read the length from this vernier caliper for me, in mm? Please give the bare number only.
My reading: 40.7
